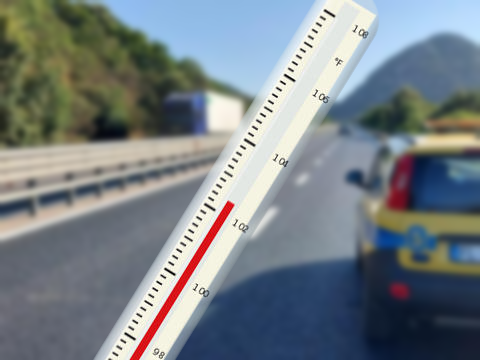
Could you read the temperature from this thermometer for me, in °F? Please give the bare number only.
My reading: 102.4
